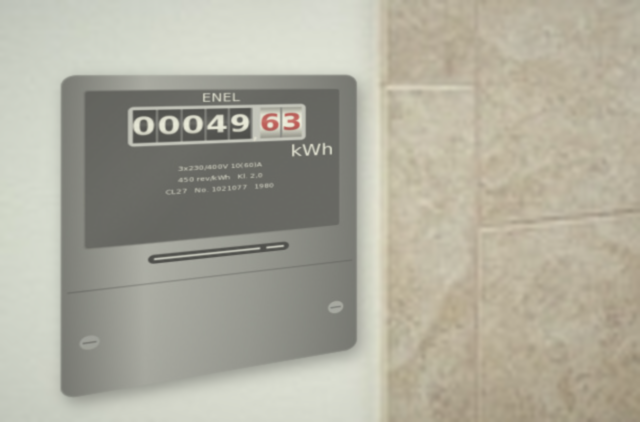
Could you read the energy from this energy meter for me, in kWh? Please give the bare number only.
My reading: 49.63
